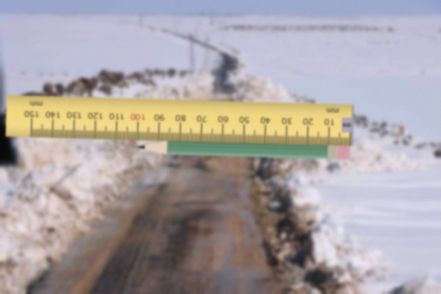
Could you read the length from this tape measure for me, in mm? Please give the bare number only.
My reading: 100
